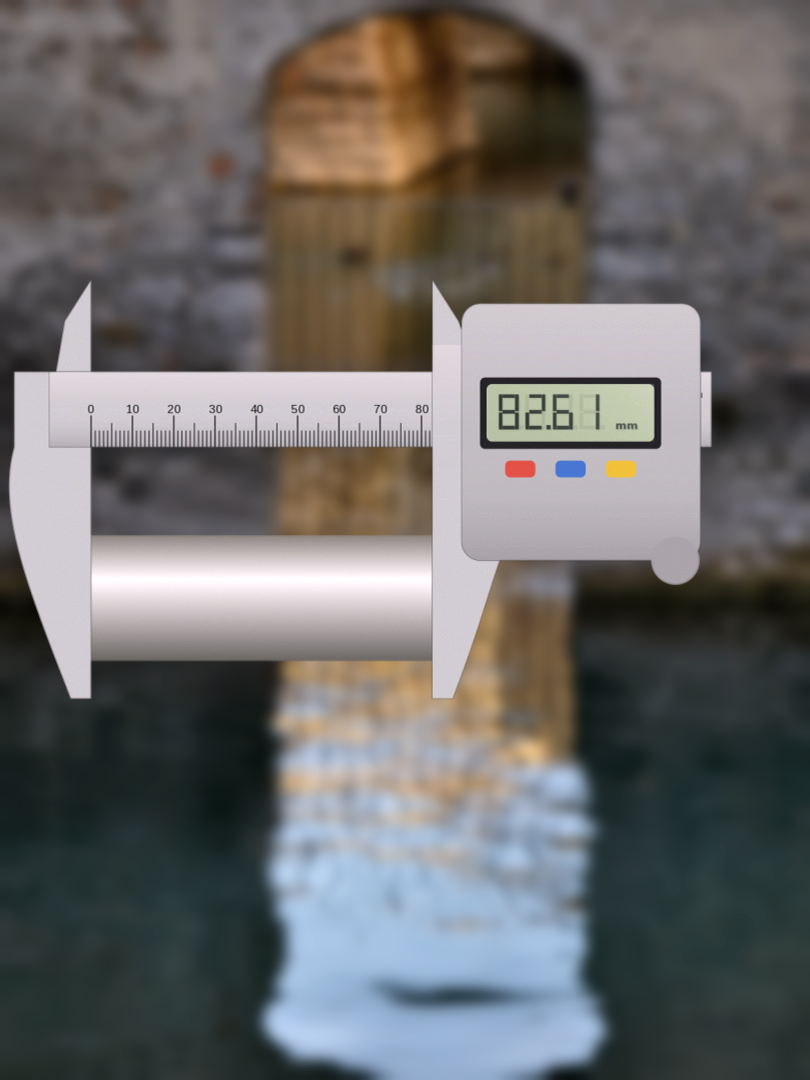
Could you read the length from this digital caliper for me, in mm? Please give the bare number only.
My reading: 82.61
